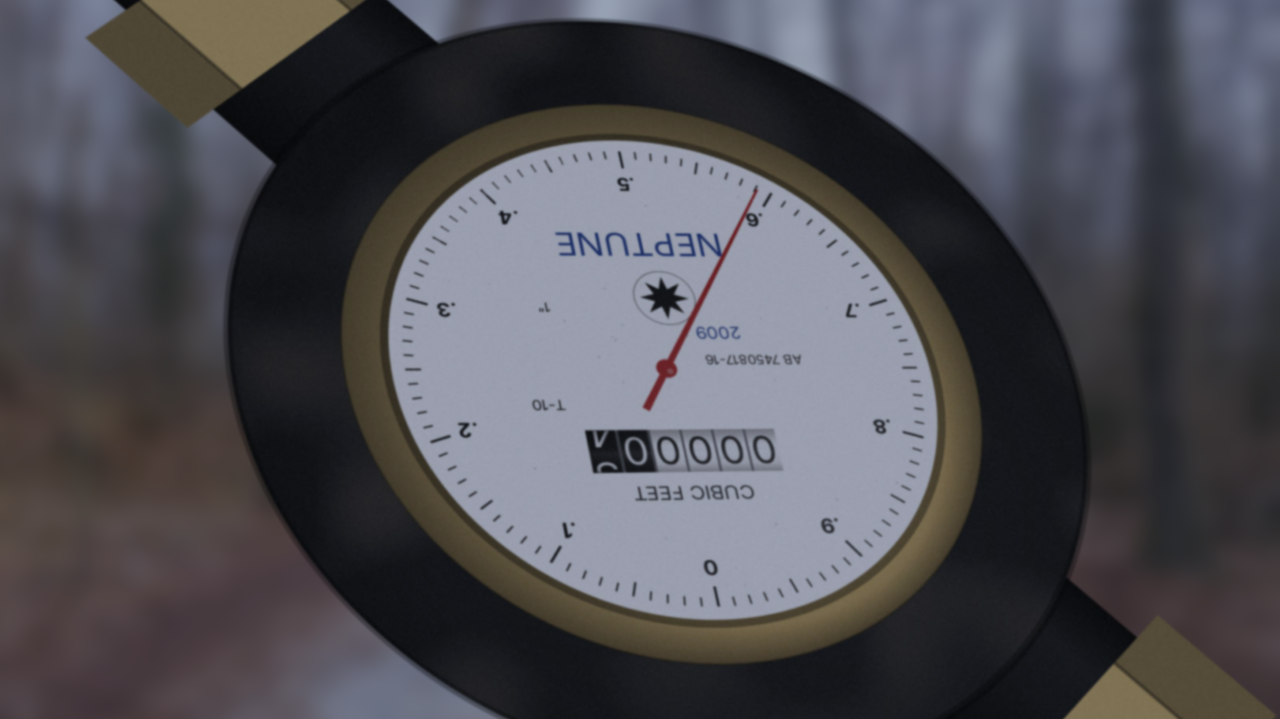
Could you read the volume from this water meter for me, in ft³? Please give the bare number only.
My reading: 3.59
